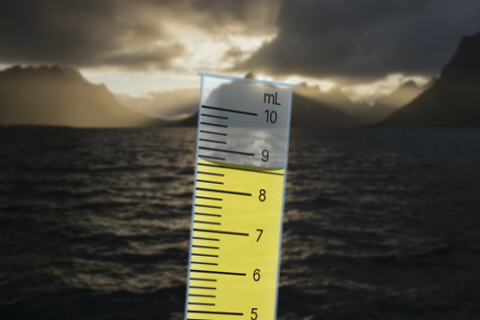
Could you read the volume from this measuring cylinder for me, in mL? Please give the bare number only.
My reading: 8.6
